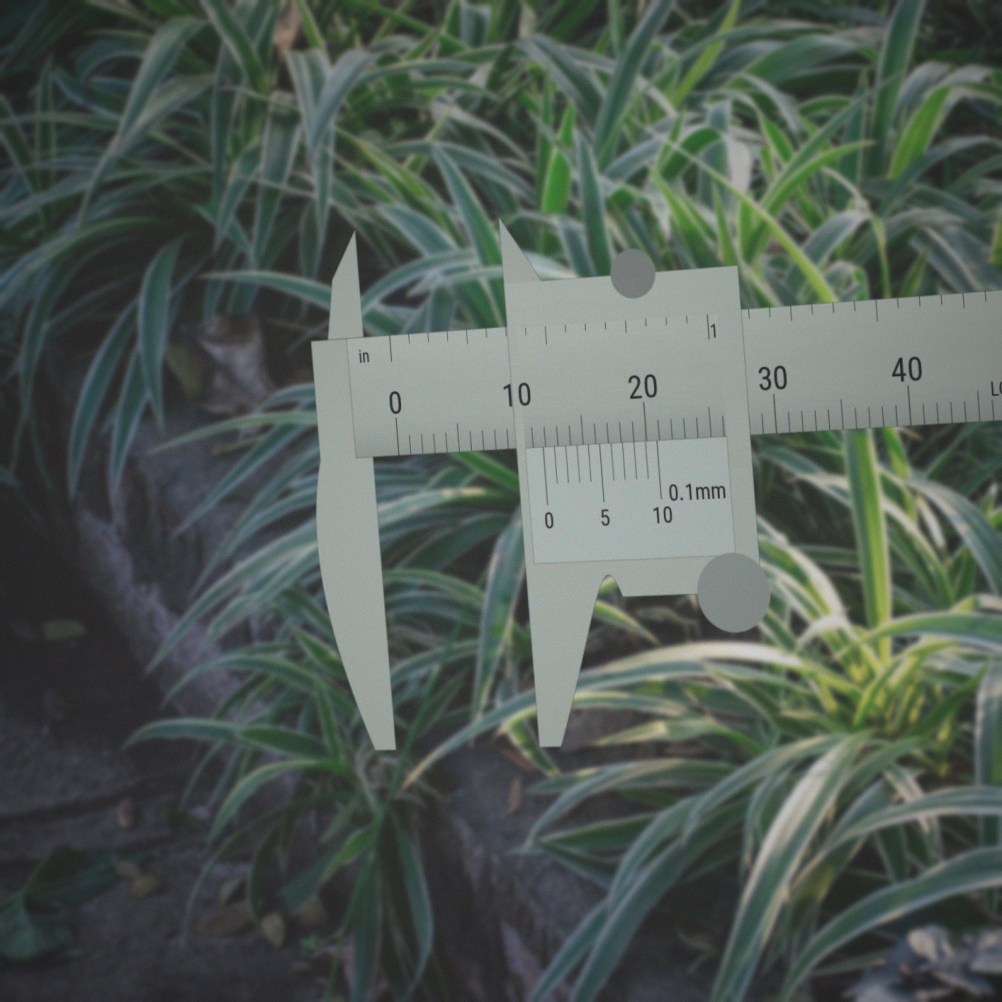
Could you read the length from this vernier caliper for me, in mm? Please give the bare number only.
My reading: 11.8
